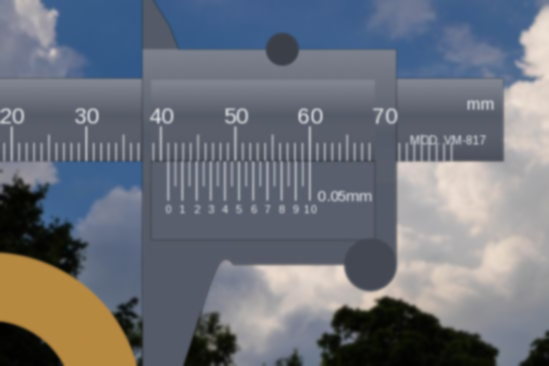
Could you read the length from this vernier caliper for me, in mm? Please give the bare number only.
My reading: 41.0
